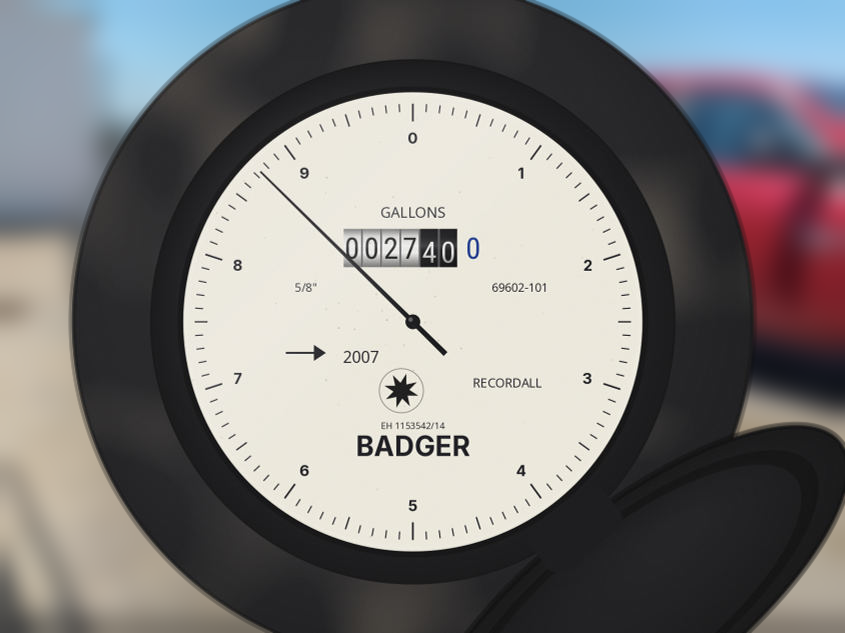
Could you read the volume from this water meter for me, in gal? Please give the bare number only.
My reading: 27398.7
